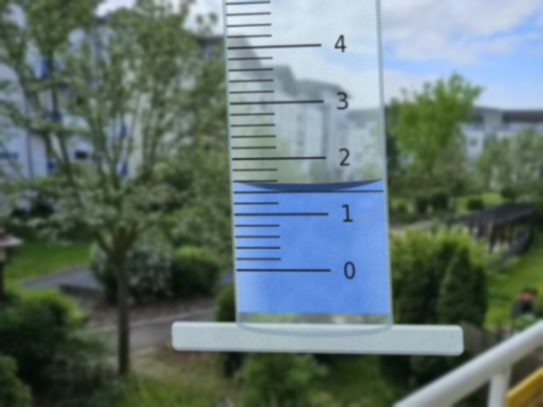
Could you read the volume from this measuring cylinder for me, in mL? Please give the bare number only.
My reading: 1.4
